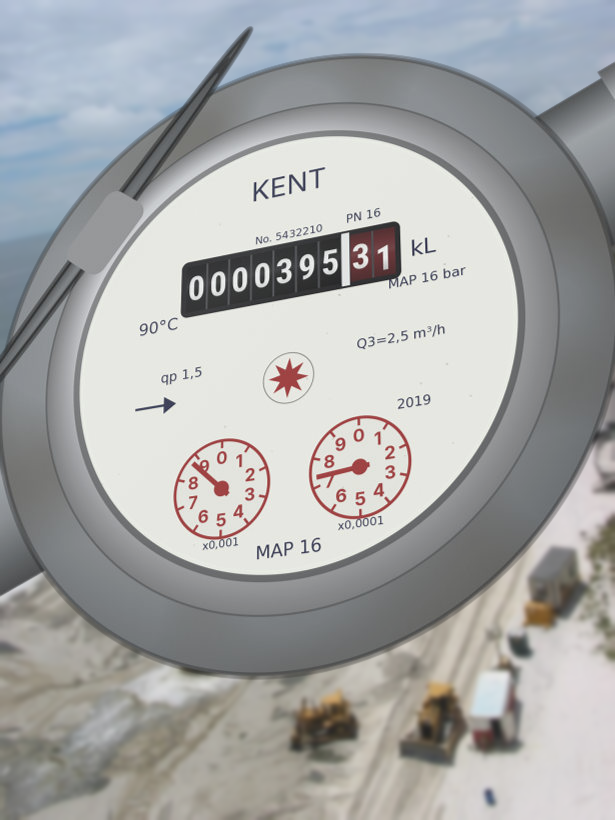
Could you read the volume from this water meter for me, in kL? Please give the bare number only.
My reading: 395.3087
